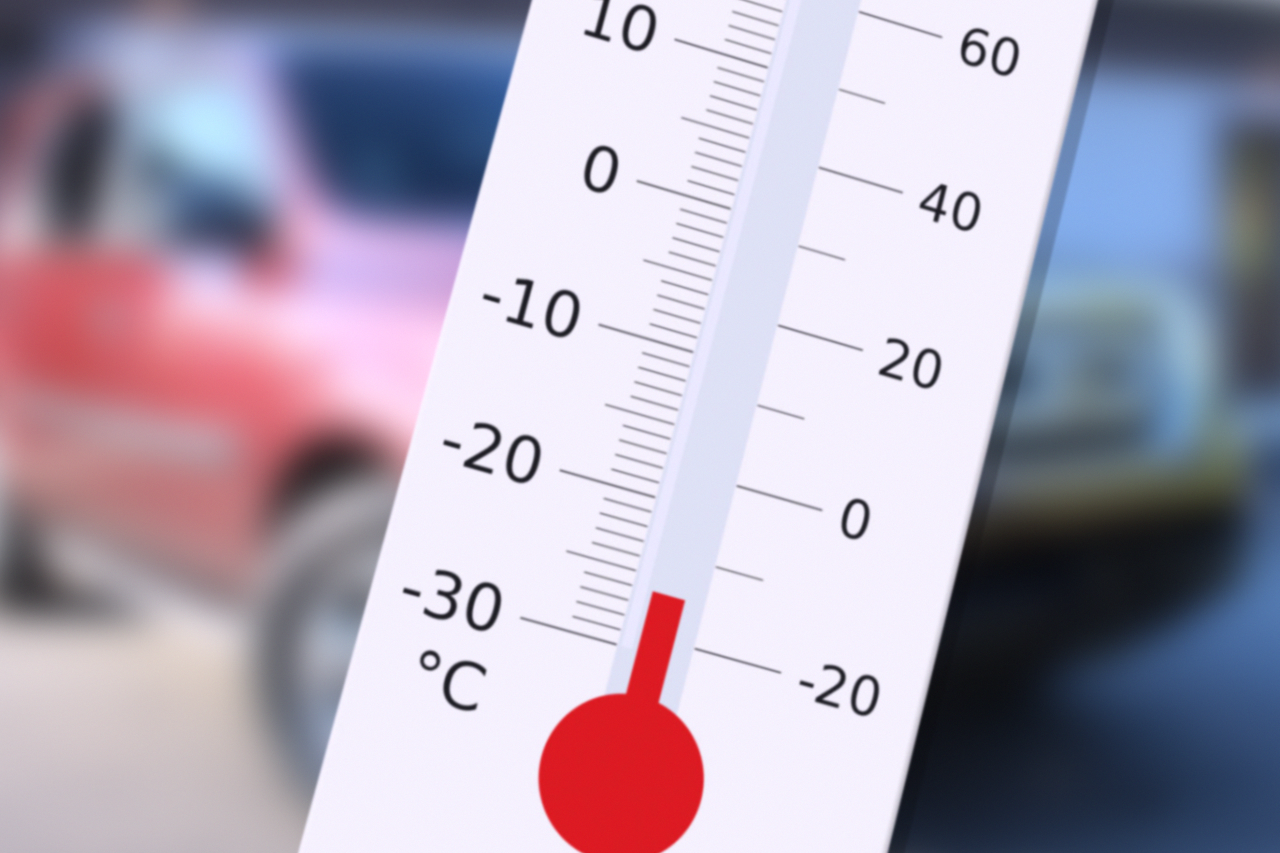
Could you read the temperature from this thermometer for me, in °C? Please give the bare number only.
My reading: -26
